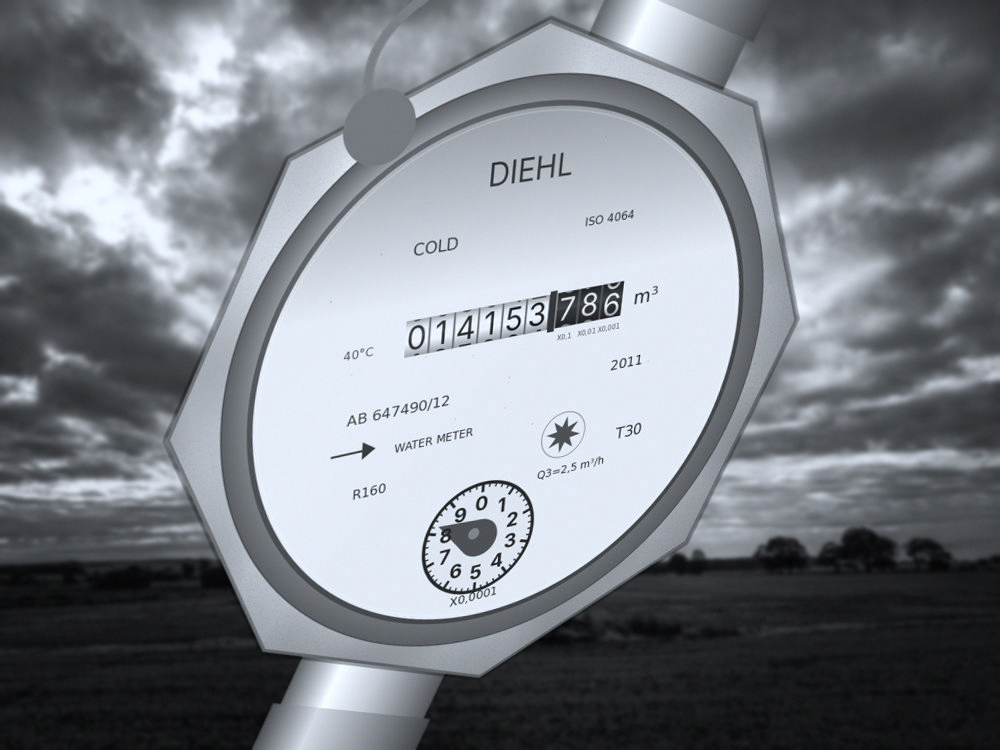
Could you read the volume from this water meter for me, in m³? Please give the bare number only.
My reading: 14153.7858
